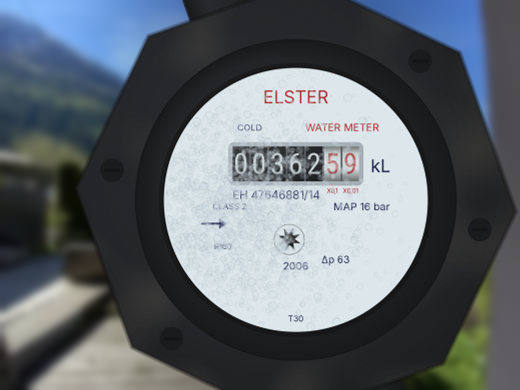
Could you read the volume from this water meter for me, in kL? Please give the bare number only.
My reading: 362.59
